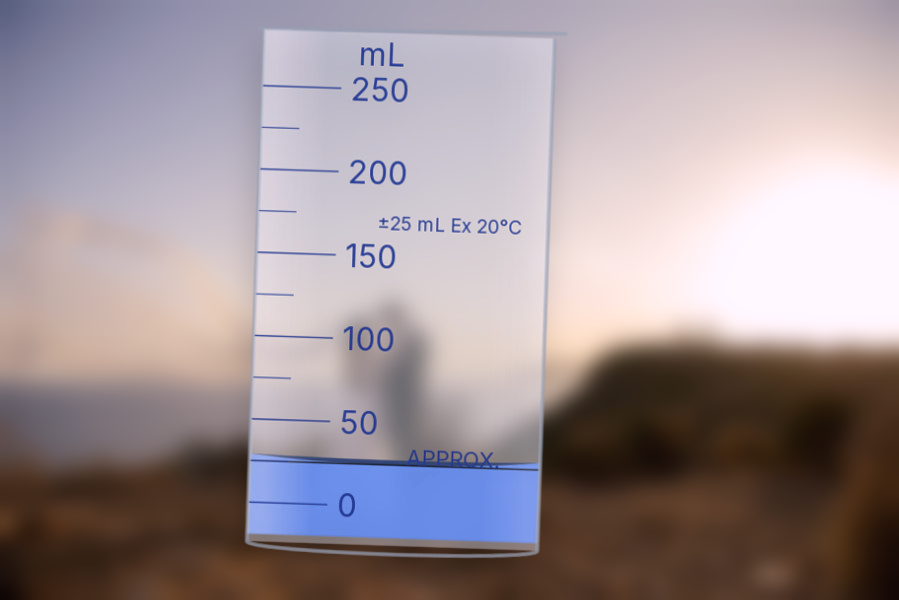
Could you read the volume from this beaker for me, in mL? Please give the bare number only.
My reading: 25
